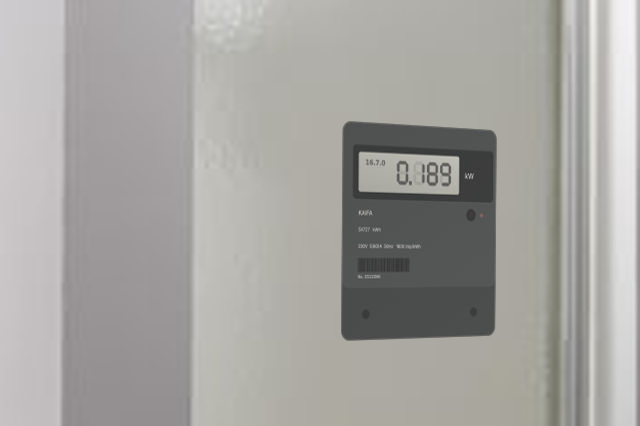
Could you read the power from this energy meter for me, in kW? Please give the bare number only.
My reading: 0.189
